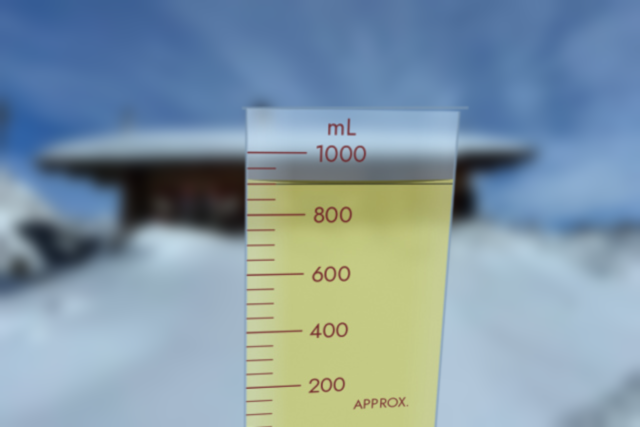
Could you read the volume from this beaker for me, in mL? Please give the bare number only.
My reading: 900
